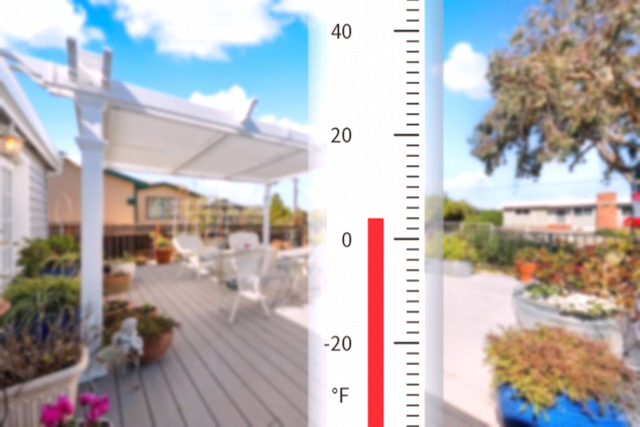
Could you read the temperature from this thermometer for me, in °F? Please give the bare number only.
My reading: 4
